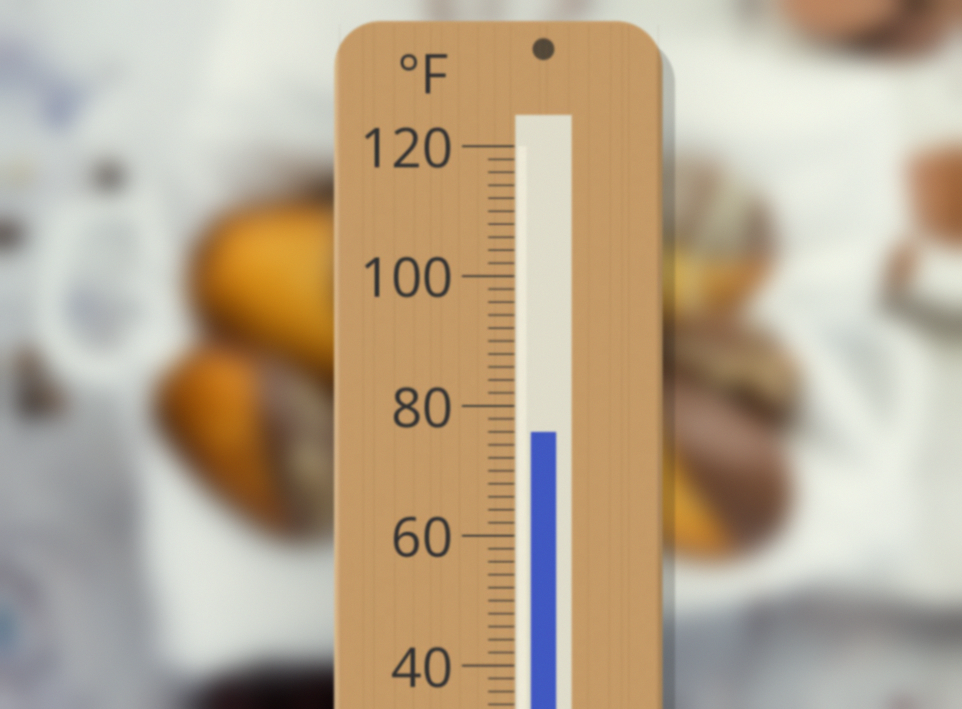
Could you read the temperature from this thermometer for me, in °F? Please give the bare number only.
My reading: 76
